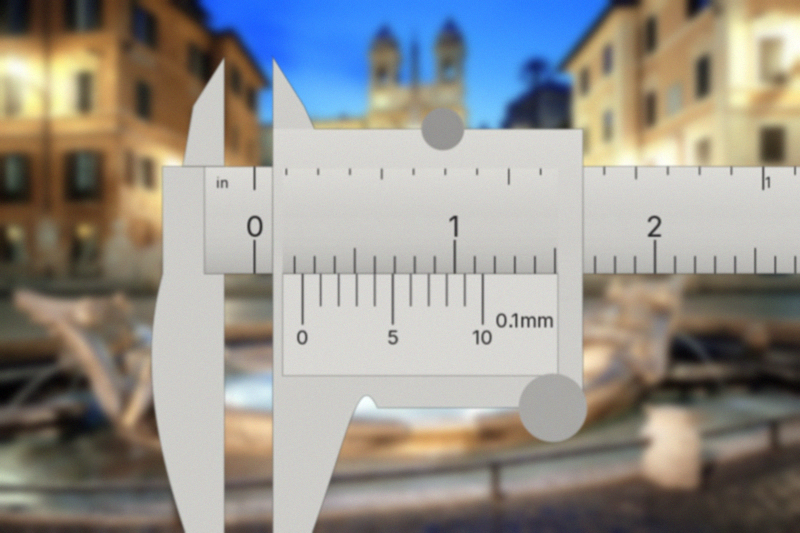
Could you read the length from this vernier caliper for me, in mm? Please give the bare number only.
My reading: 2.4
